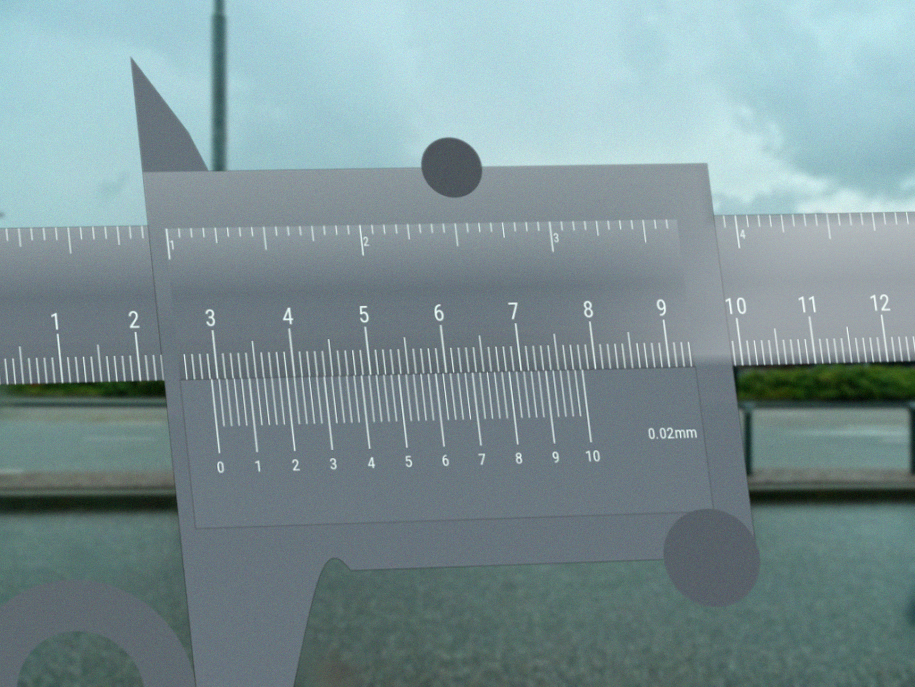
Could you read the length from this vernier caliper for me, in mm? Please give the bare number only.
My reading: 29.2
